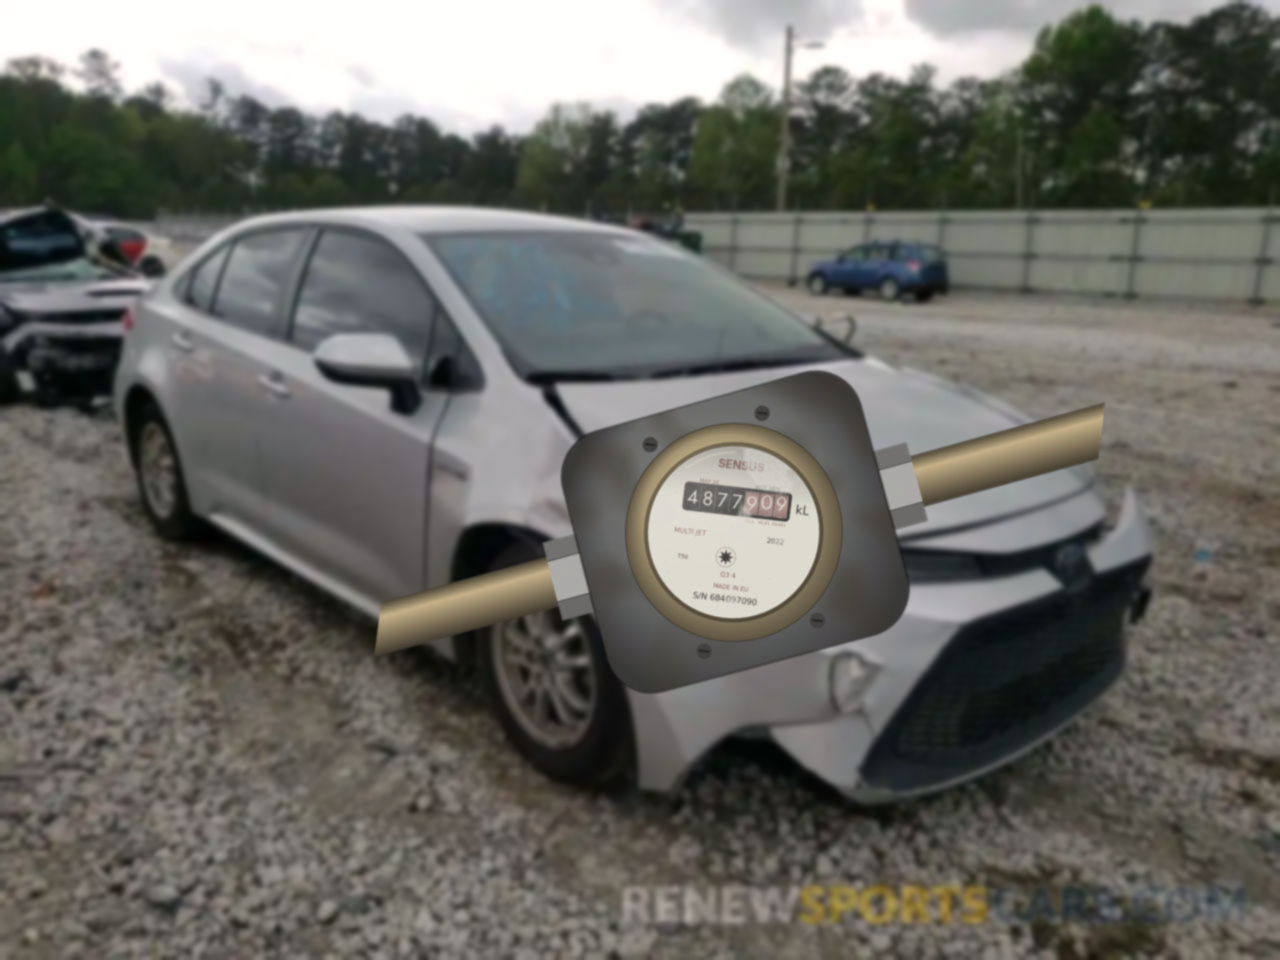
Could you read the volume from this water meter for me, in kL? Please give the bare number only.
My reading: 4877.909
